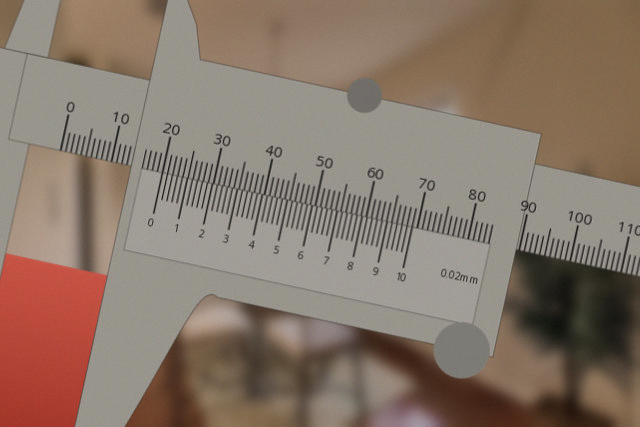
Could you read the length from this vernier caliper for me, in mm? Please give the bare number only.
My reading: 20.0
